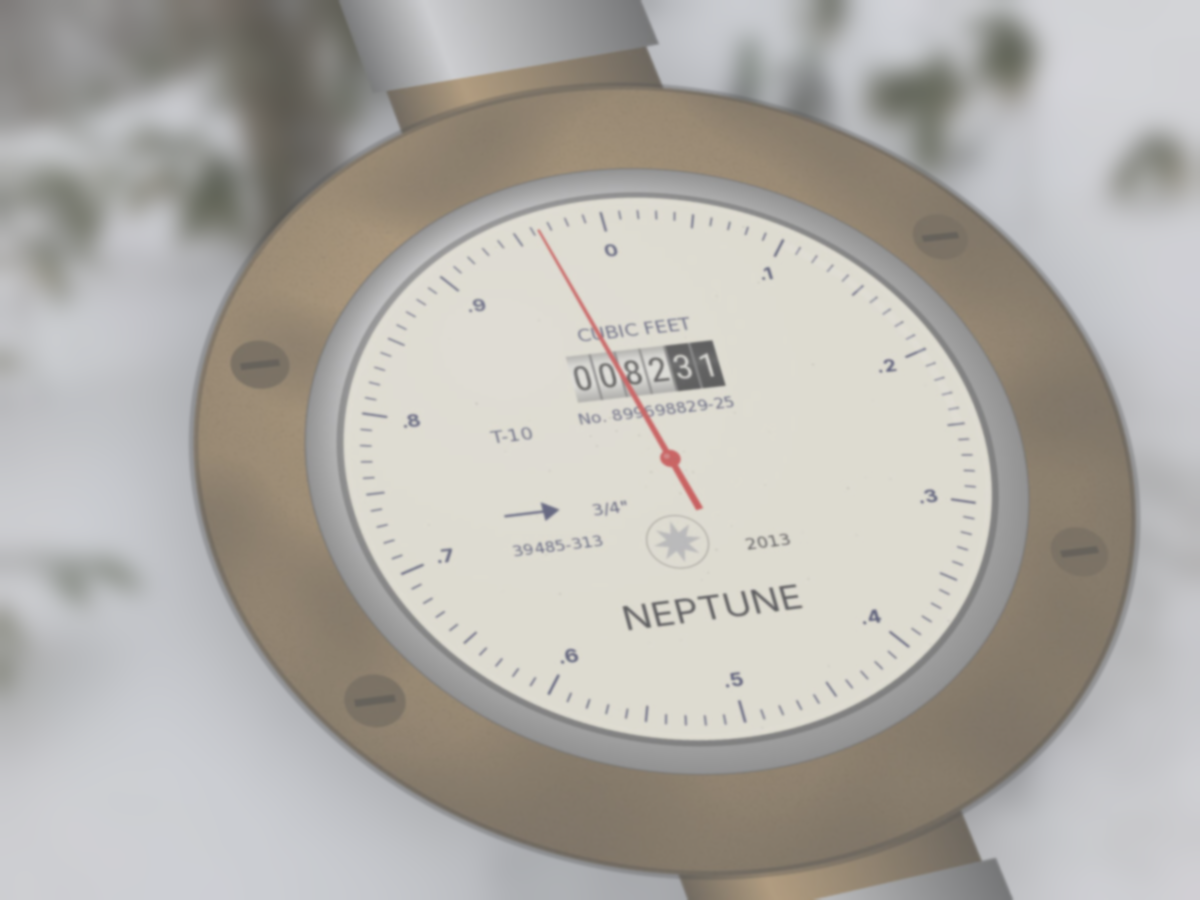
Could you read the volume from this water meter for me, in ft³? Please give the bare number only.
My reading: 8230.96
